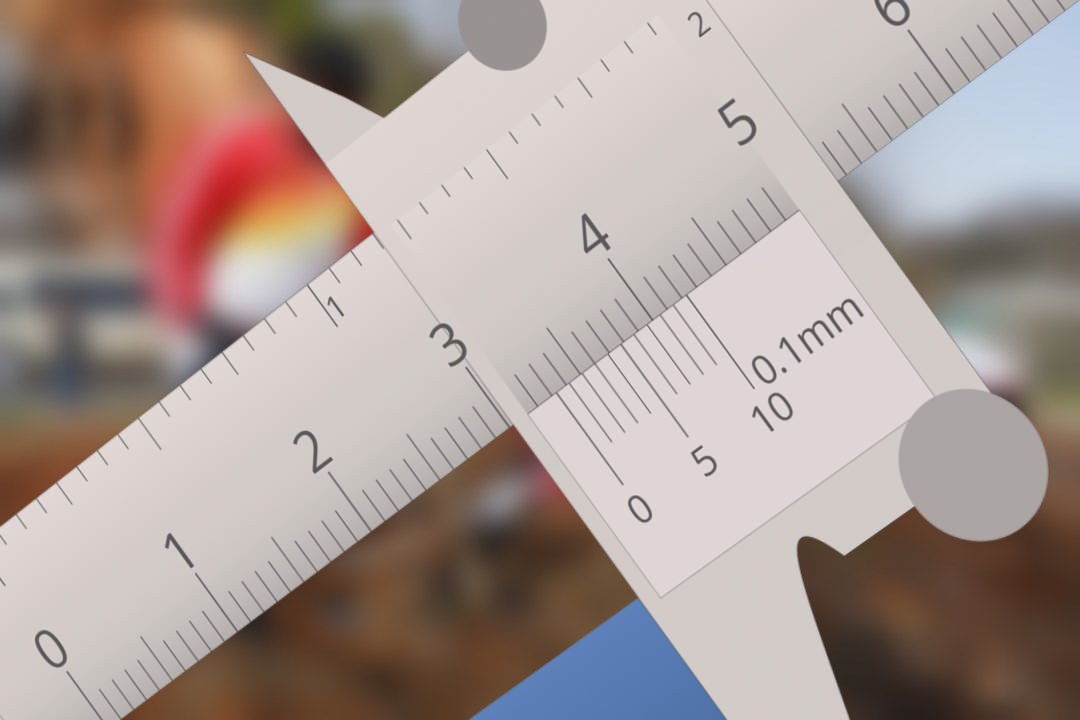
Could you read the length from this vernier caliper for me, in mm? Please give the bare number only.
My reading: 33.3
